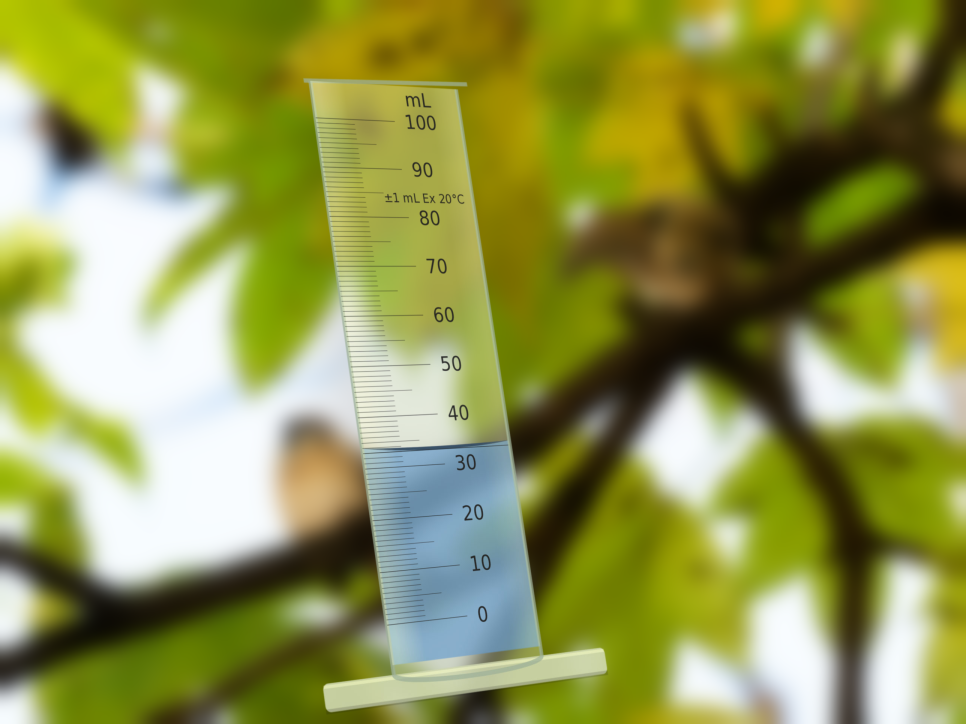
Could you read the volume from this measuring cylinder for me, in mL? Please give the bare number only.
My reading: 33
